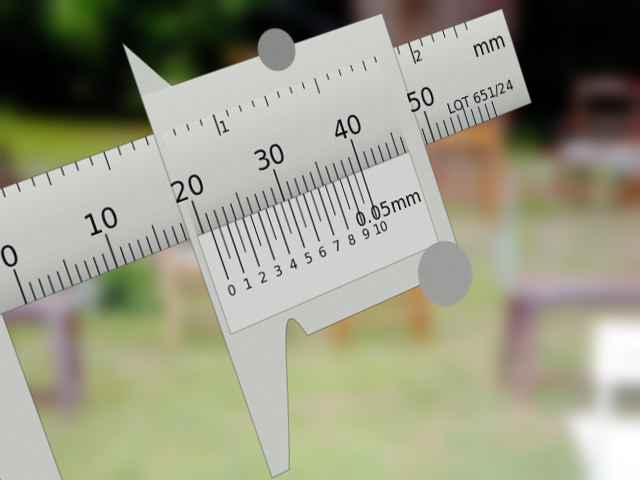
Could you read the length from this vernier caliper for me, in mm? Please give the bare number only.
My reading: 21.0
